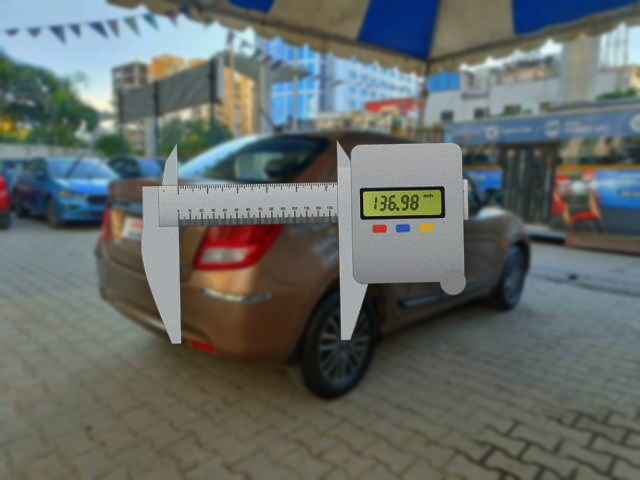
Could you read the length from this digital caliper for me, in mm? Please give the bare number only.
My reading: 136.98
